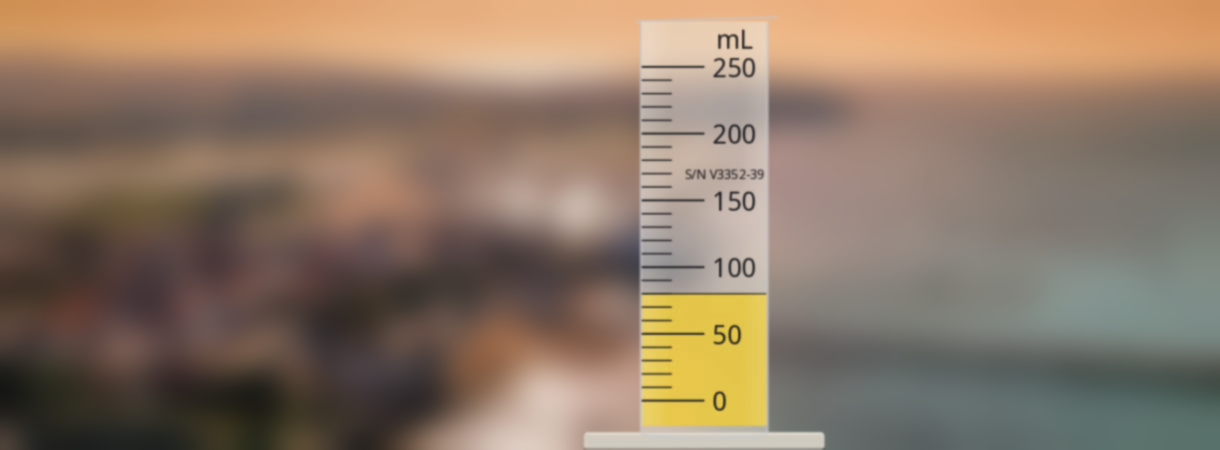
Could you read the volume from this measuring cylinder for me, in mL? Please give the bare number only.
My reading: 80
